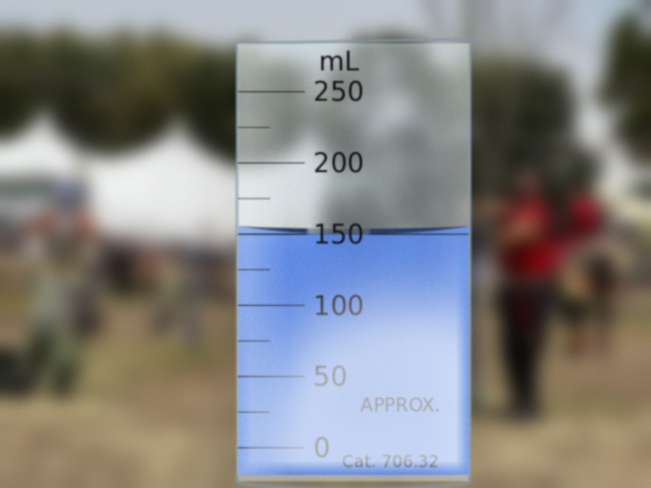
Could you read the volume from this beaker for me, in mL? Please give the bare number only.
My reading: 150
